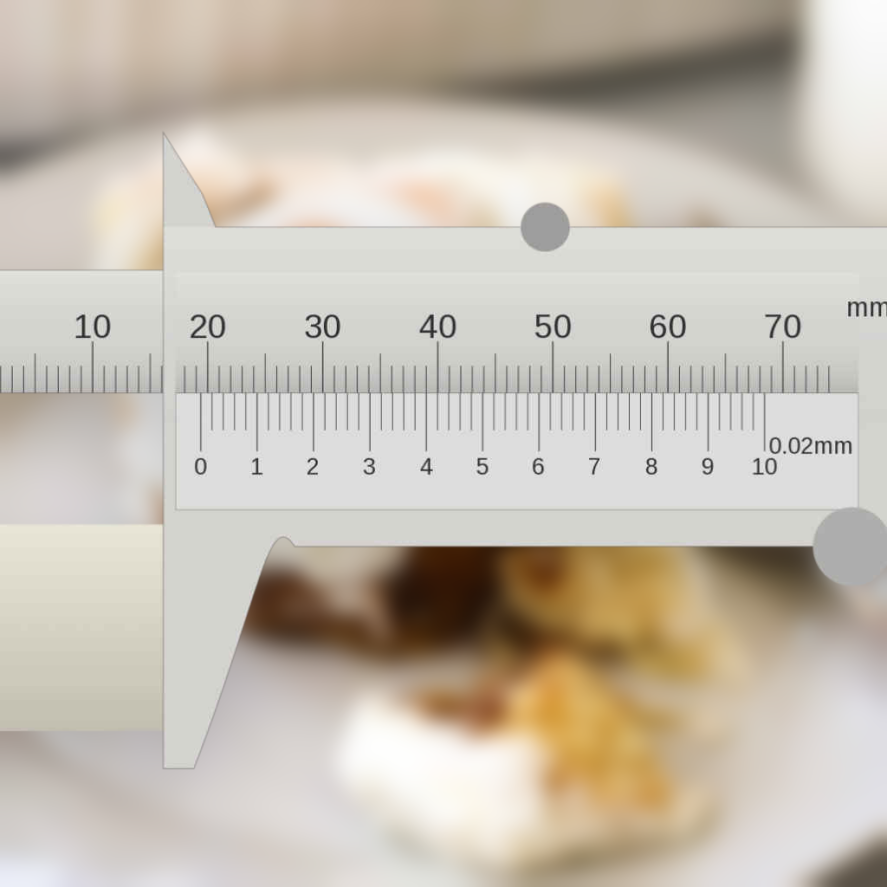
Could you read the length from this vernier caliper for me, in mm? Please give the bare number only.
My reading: 19.4
